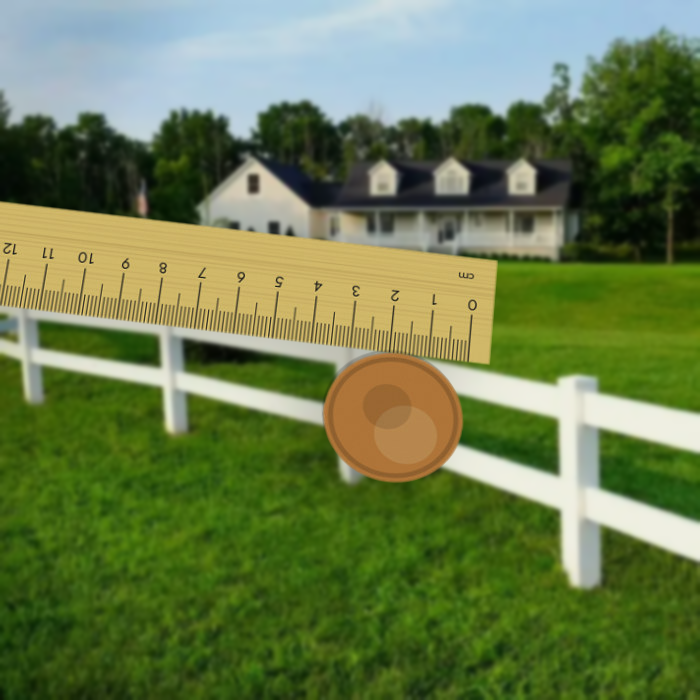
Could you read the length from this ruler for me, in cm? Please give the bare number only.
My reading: 3.5
